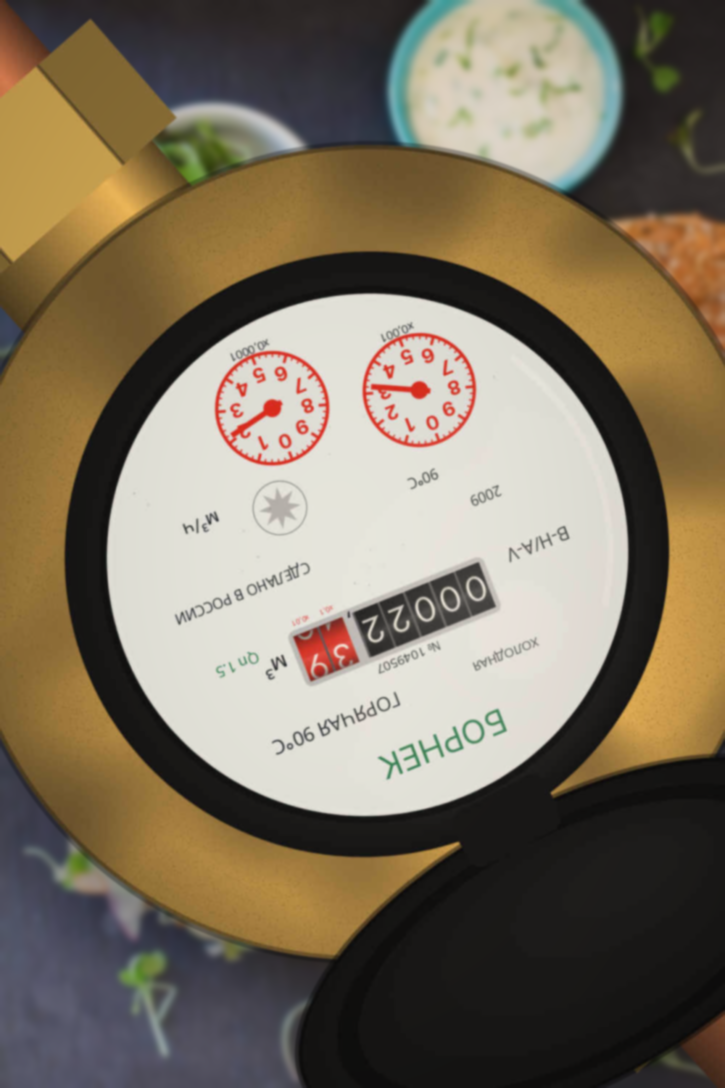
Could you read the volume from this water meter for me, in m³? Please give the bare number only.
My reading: 22.3932
